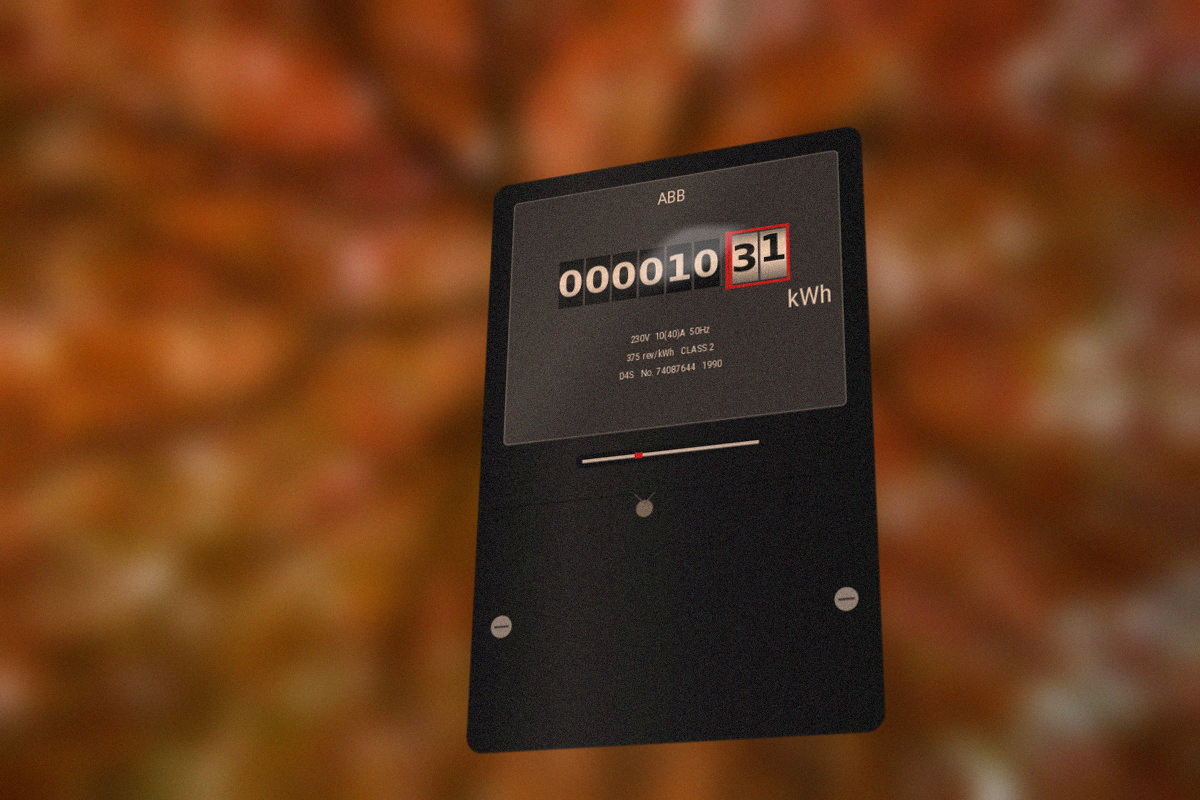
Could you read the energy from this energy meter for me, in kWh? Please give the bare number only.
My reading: 10.31
